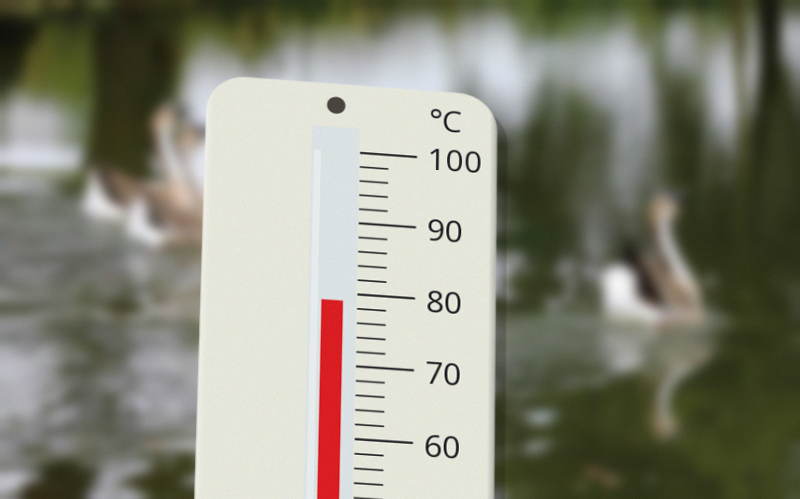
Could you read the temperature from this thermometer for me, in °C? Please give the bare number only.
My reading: 79
